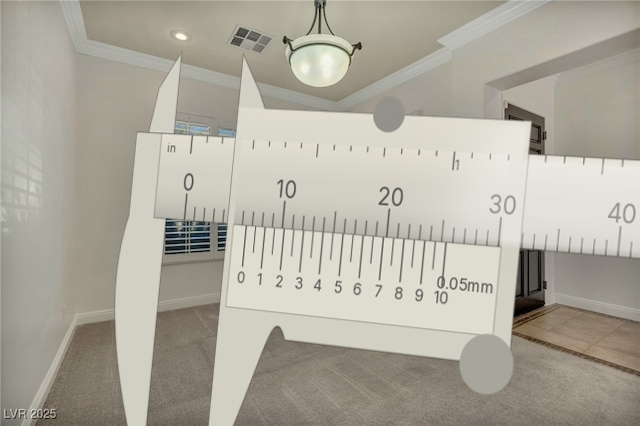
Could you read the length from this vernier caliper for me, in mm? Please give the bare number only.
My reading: 6.4
